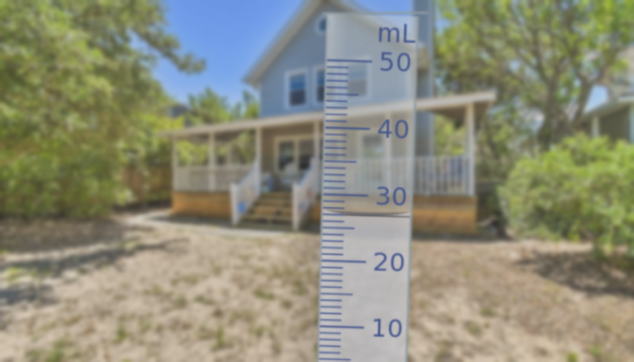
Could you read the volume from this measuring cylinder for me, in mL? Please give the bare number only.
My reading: 27
